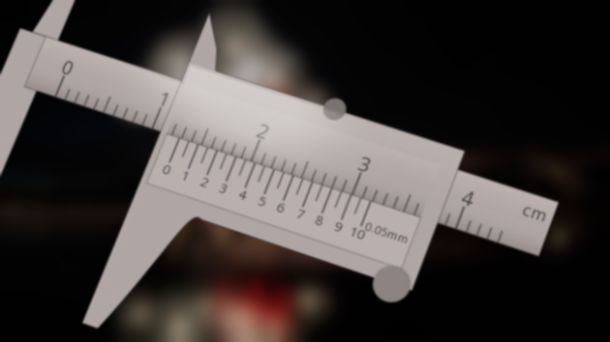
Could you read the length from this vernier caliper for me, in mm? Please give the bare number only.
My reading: 12.8
